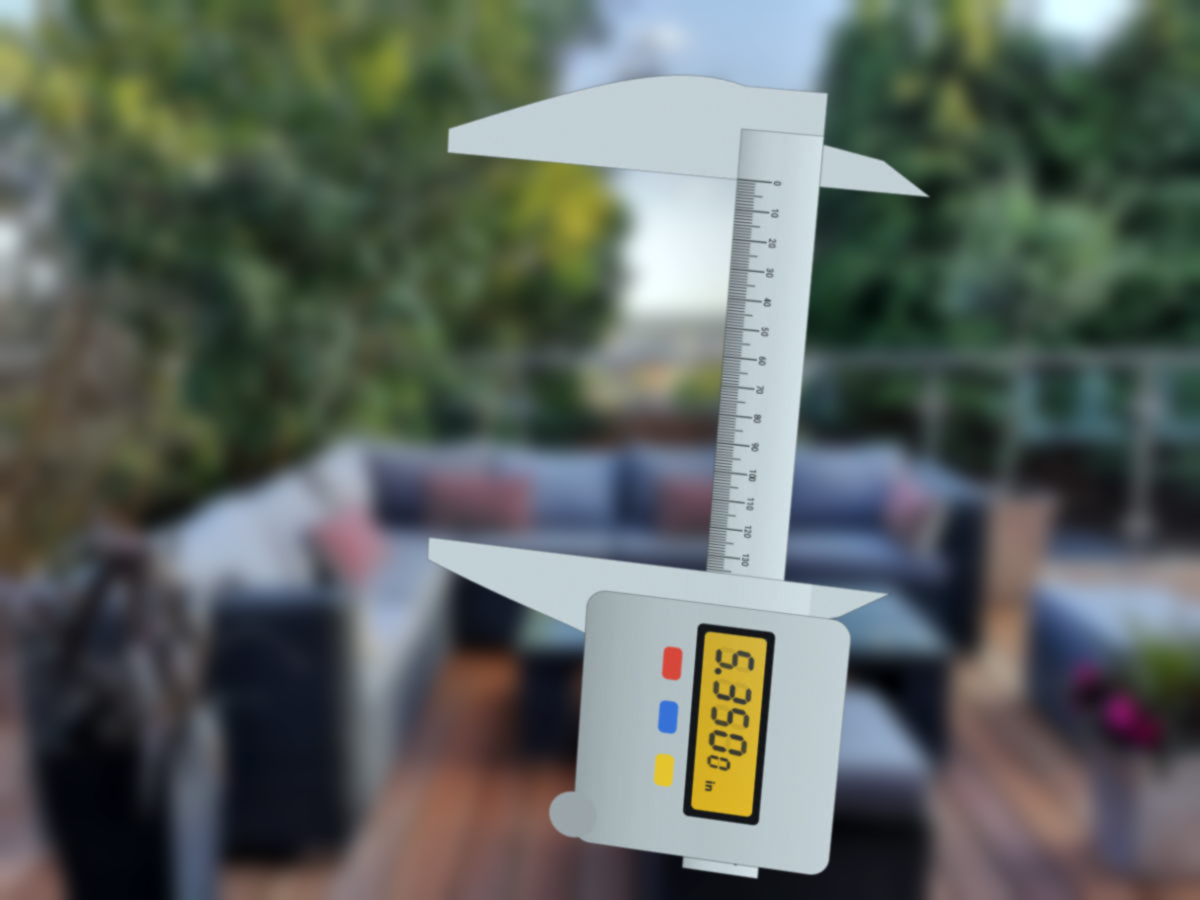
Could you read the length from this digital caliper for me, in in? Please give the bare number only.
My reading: 5.3500
